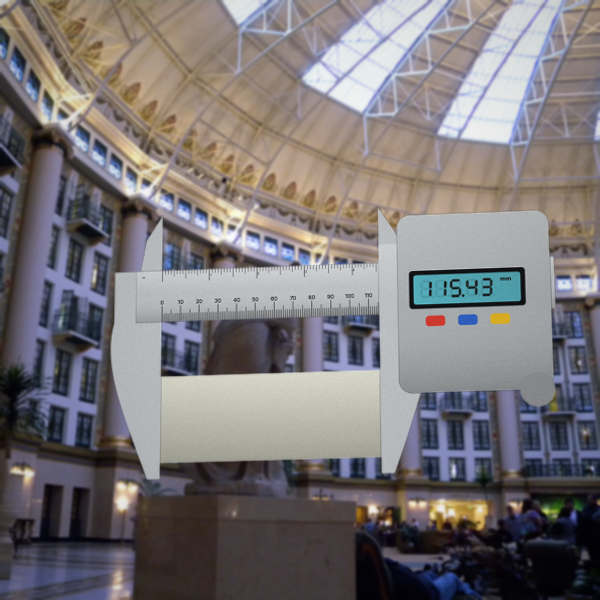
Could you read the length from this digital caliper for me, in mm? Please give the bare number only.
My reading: 115.43
